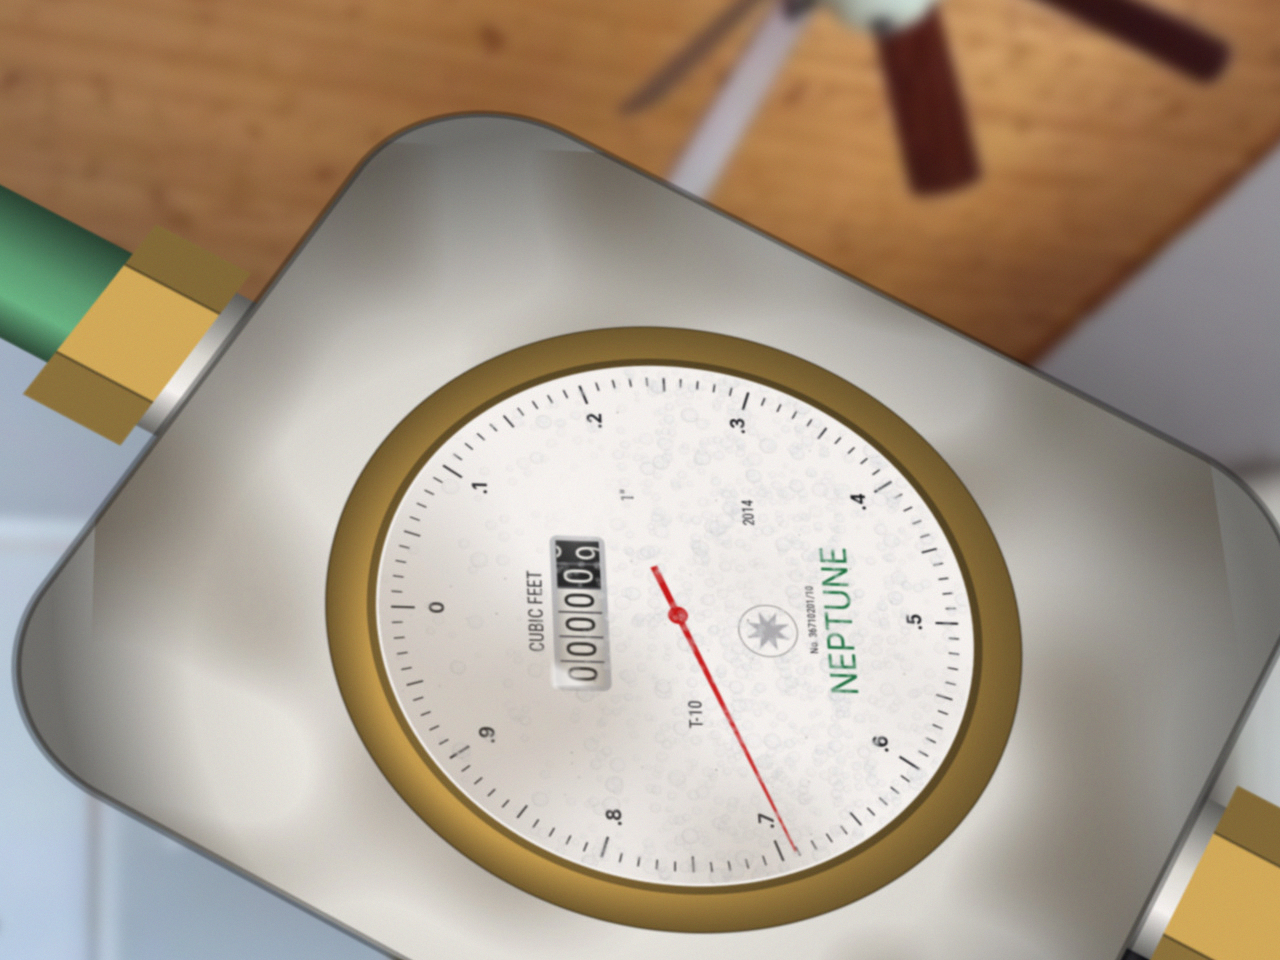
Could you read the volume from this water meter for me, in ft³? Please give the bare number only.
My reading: 8.69
